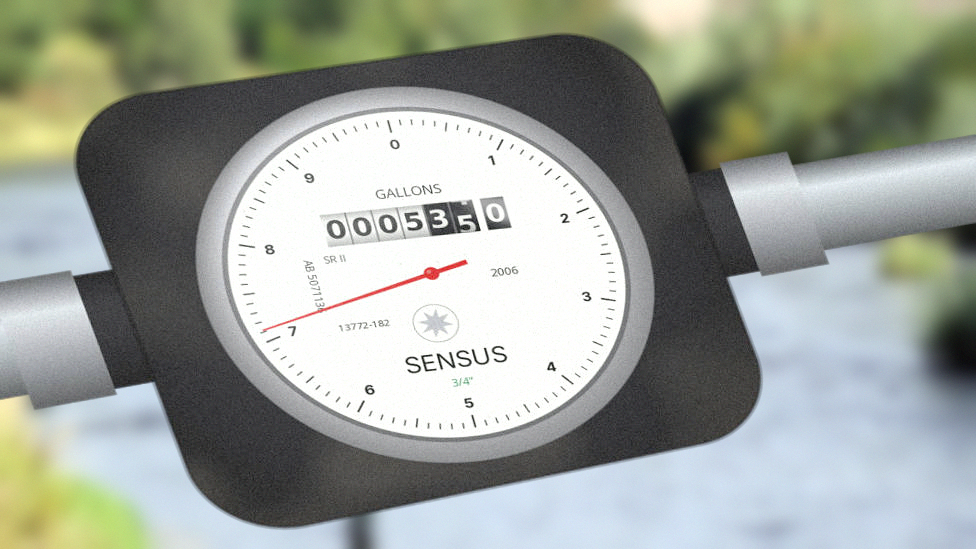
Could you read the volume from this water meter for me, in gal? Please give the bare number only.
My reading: 5347.1
